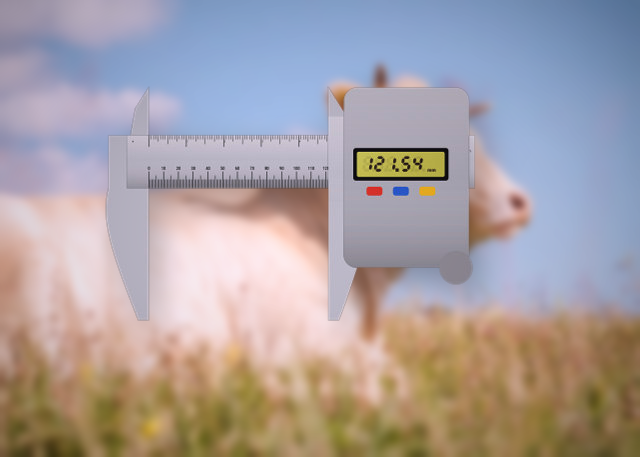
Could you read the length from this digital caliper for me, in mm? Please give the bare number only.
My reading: 121.54
